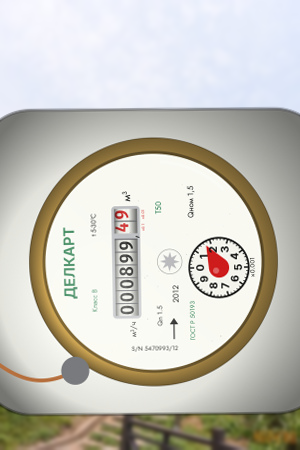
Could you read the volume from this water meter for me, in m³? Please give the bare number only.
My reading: 899.491
